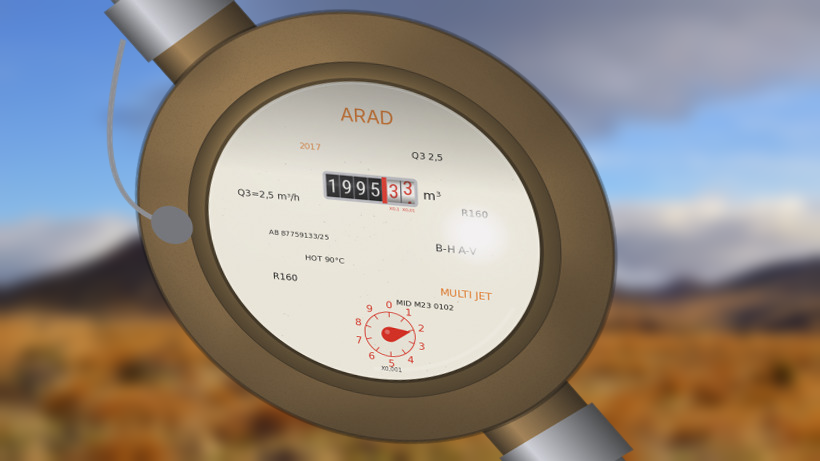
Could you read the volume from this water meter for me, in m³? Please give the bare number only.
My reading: 1995.332
